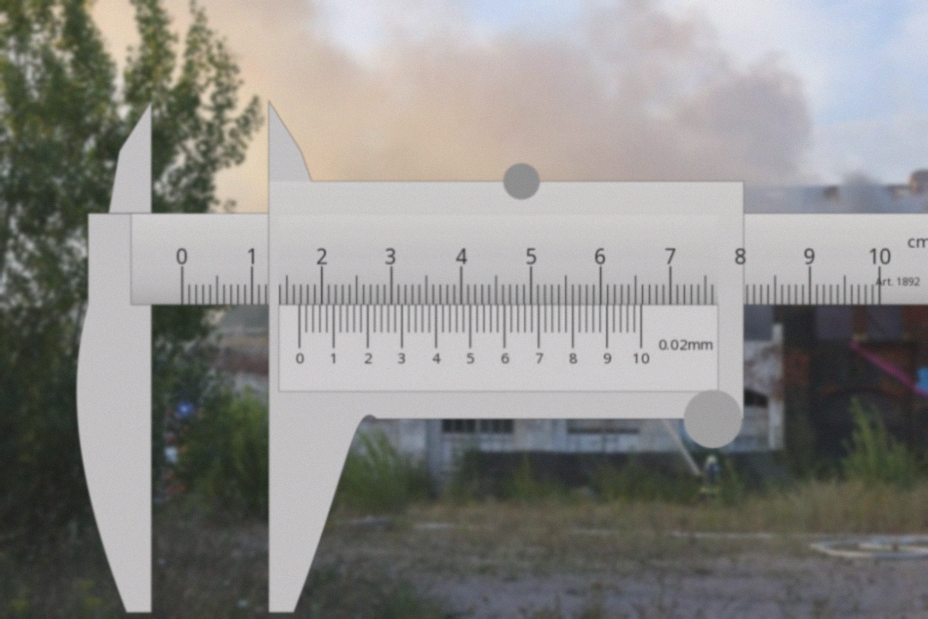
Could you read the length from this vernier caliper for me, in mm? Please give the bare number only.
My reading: 16.8
